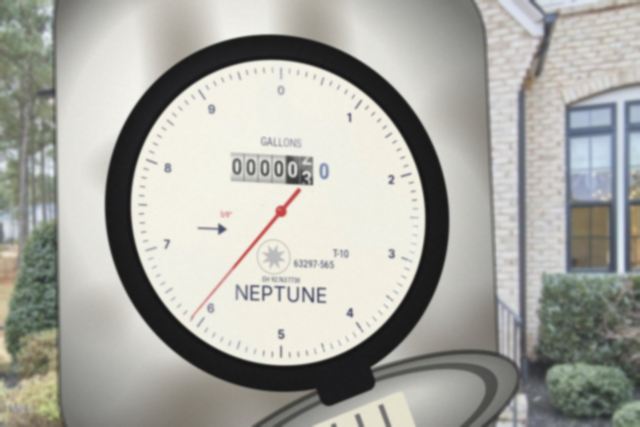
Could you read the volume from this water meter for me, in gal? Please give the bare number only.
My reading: 26.1
